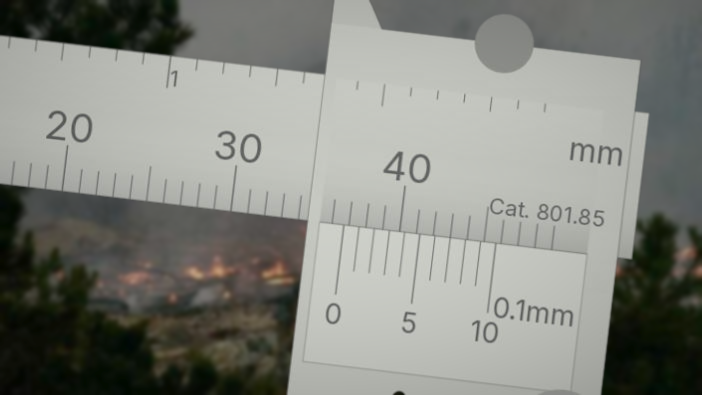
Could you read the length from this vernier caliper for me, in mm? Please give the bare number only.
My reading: 36.7
